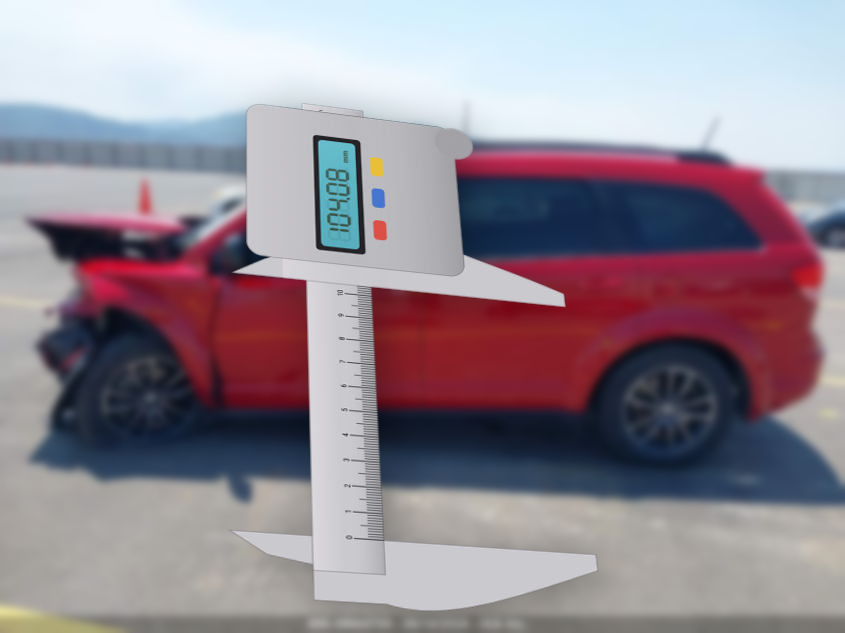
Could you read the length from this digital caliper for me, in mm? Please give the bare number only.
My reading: 104.08
